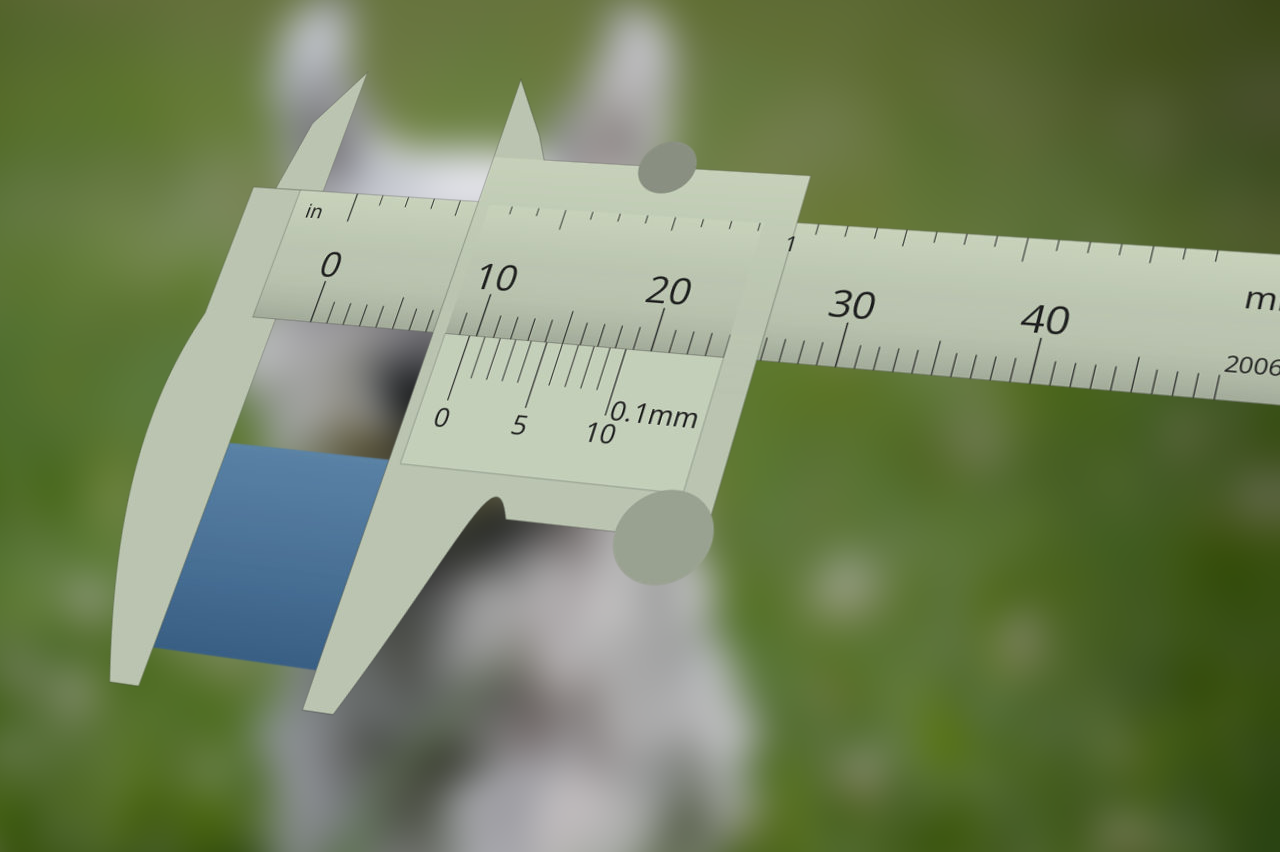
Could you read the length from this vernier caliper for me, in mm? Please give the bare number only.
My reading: 9.6
